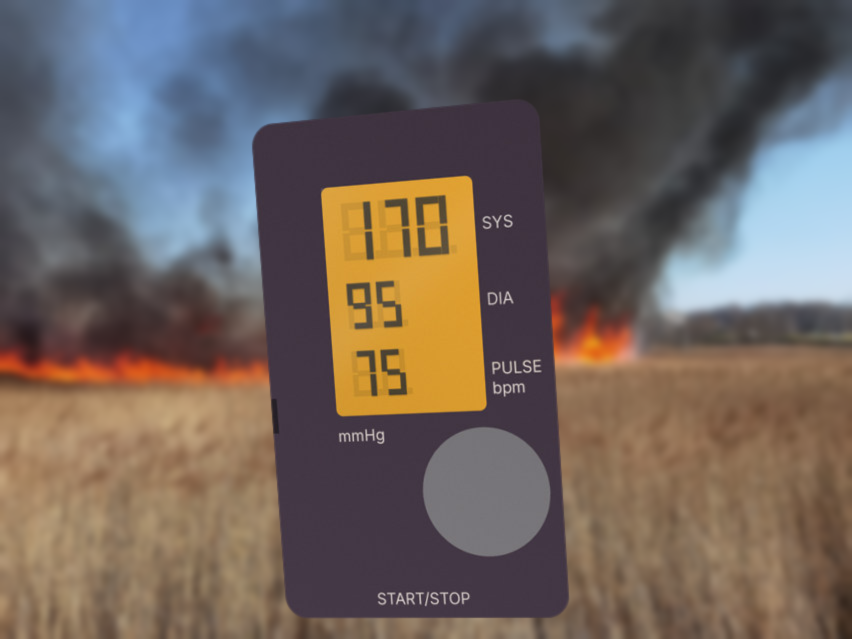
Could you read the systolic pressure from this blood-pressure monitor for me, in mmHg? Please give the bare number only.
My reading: 170
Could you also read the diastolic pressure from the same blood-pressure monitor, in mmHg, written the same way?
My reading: 95
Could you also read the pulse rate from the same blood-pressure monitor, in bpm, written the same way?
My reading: 75
